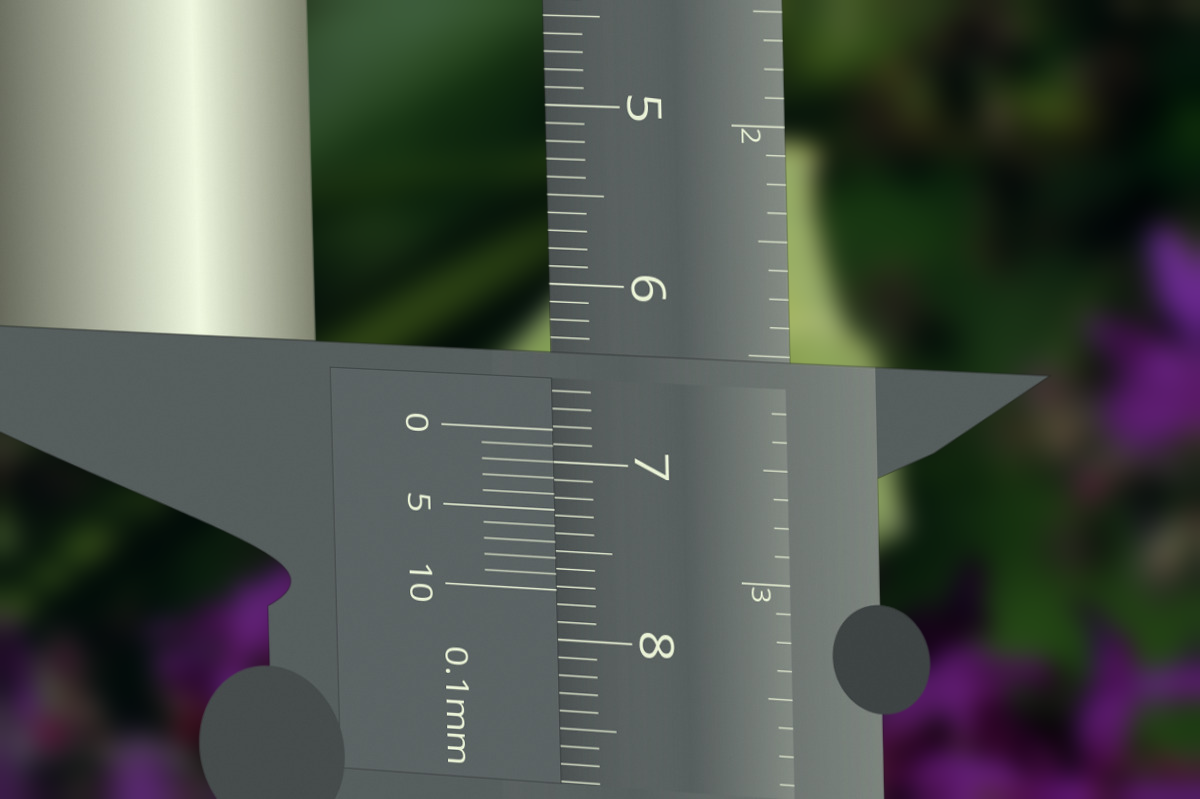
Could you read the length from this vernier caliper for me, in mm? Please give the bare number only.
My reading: 68.2
